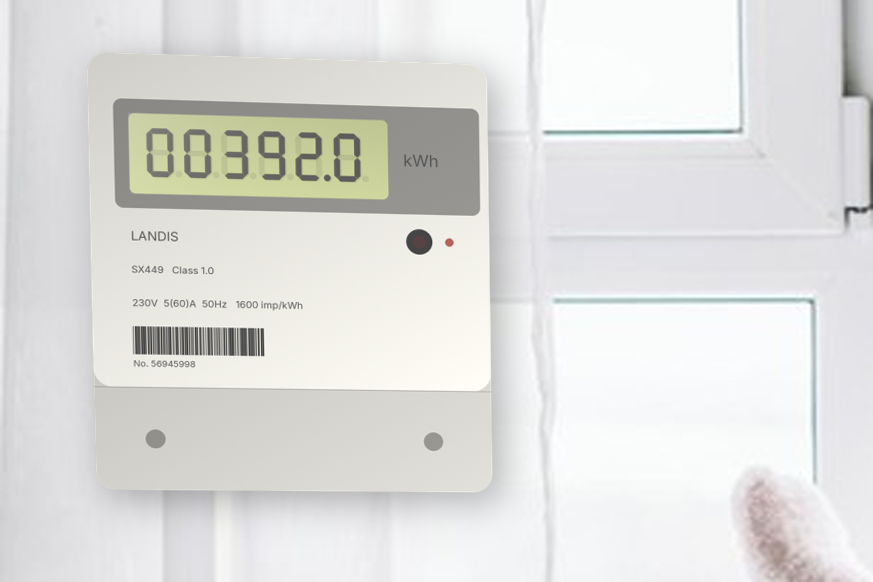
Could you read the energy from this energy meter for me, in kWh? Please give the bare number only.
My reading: 392.0
